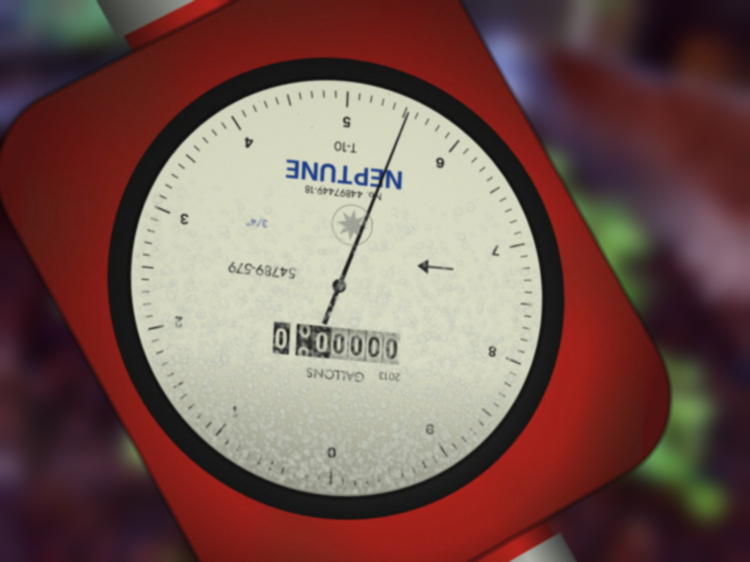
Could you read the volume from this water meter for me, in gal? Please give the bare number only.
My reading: 85.5
